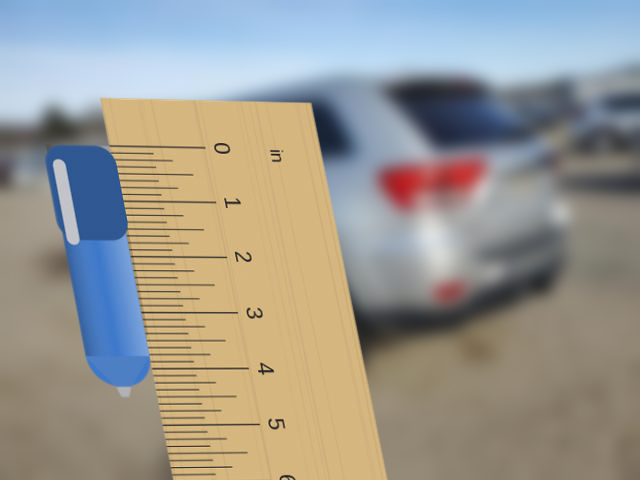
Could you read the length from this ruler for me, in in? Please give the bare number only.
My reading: 4.5
